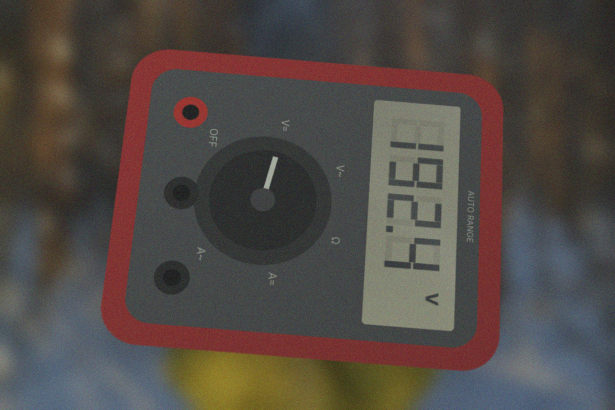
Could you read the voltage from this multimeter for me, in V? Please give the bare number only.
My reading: 192.4
